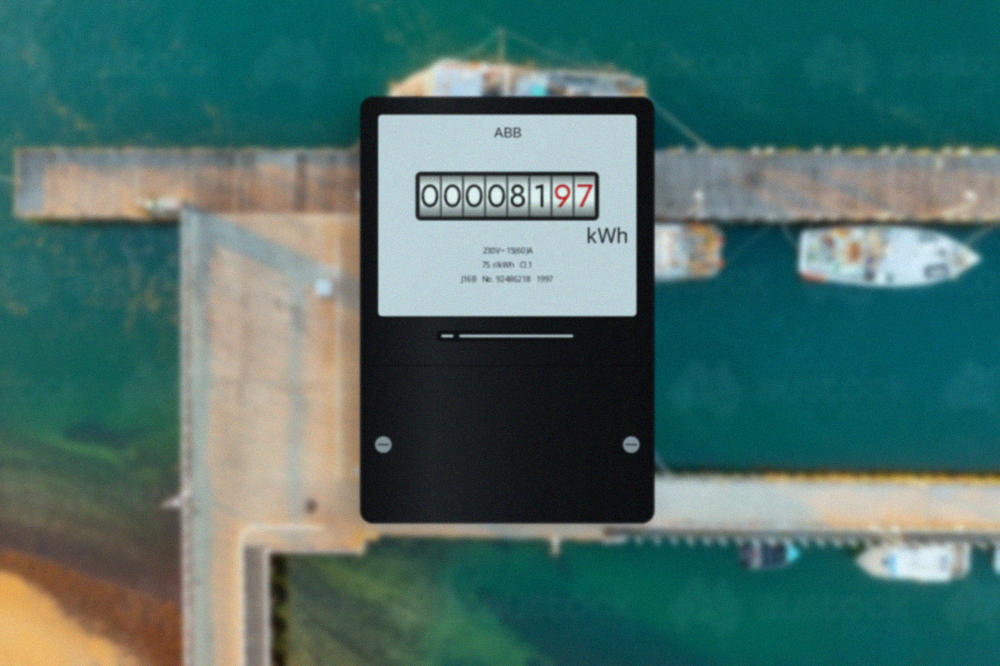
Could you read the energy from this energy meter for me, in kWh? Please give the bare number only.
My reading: 81.97
